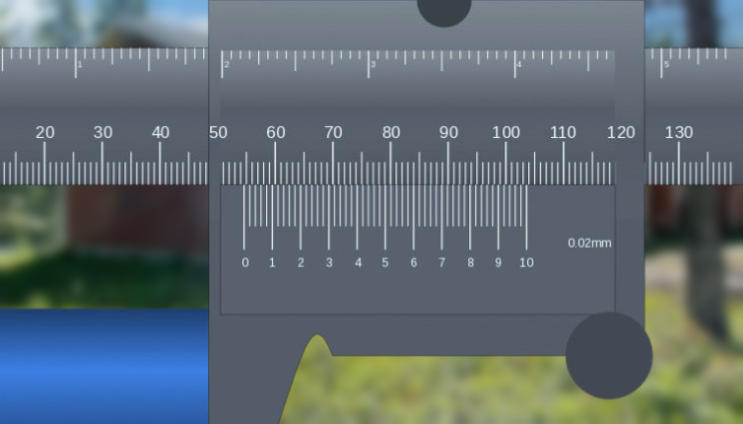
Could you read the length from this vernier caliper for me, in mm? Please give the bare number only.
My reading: 54.6
